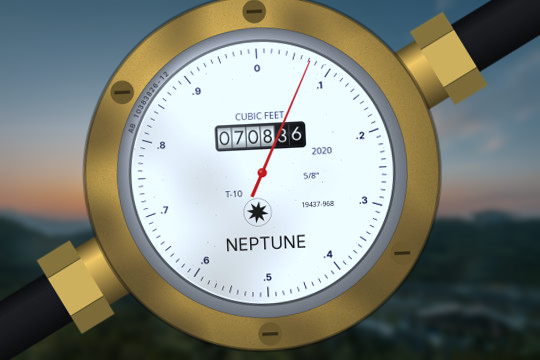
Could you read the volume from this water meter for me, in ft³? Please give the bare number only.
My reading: 70836.07
